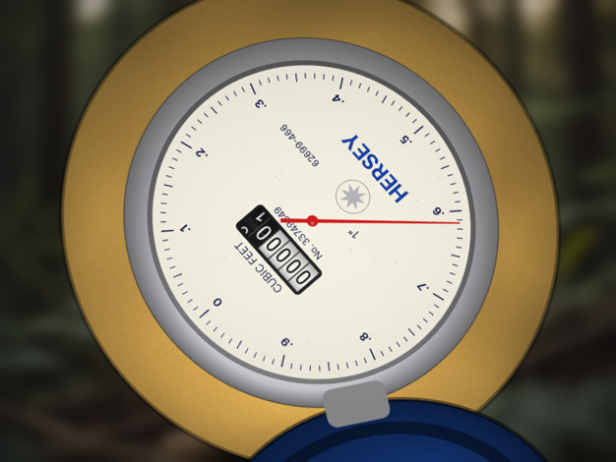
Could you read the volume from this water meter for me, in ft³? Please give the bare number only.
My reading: 0.61
